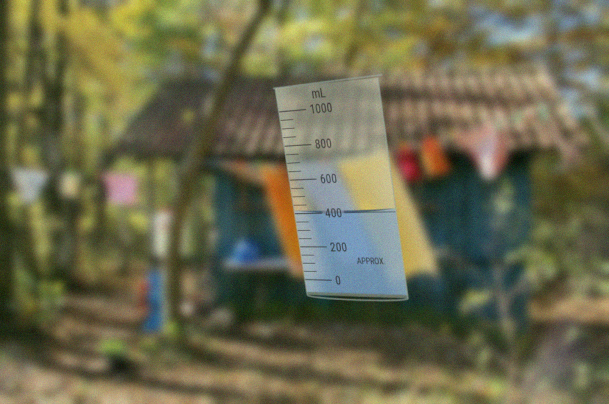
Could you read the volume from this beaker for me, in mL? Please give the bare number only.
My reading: 400
